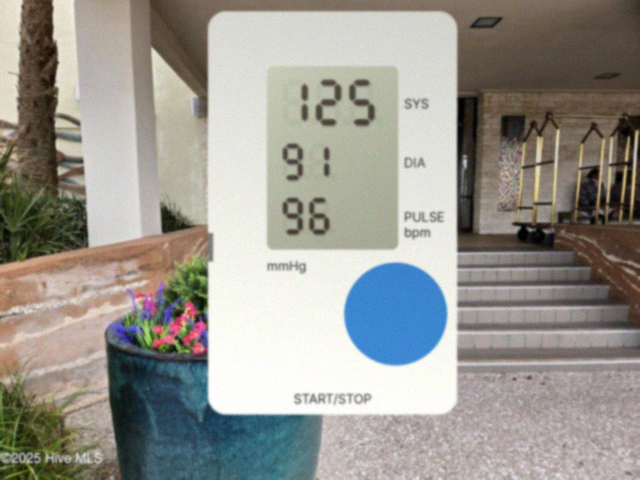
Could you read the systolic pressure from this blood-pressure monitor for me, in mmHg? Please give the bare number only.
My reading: 125
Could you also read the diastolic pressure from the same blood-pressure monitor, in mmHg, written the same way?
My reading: 91
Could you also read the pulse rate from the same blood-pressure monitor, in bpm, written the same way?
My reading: 96
